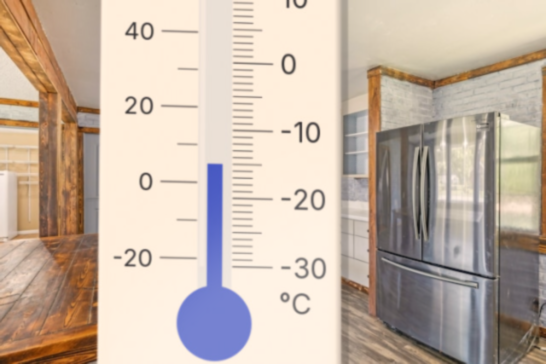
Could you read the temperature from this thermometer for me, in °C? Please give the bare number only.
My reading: -15
